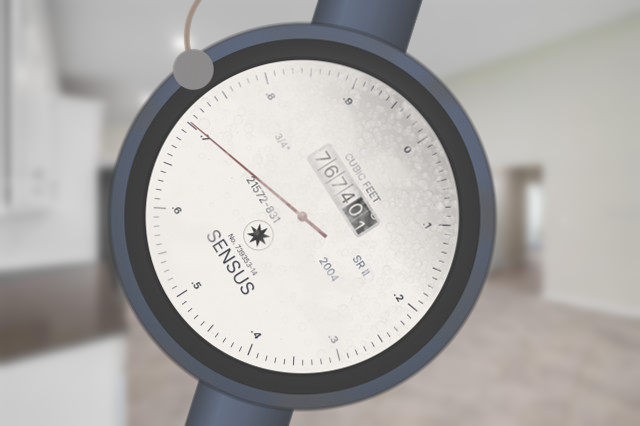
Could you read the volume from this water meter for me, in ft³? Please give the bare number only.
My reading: 767400.70
